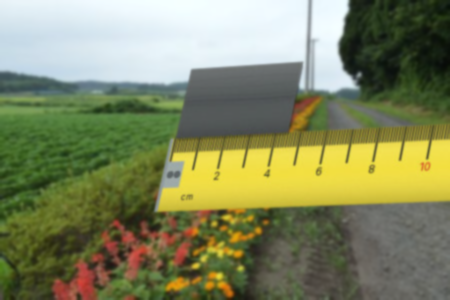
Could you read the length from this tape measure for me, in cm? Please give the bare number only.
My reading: 4.5
